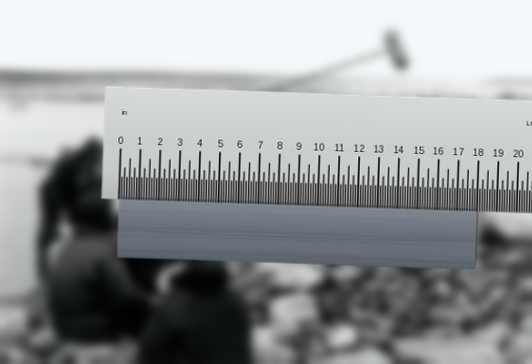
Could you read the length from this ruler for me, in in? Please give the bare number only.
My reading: 18
